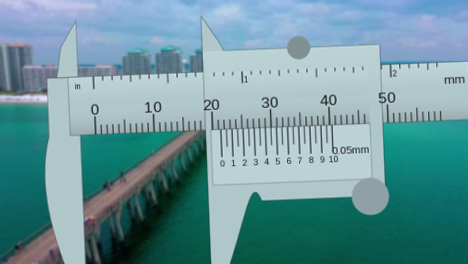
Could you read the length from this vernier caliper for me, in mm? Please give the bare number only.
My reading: 21.4
